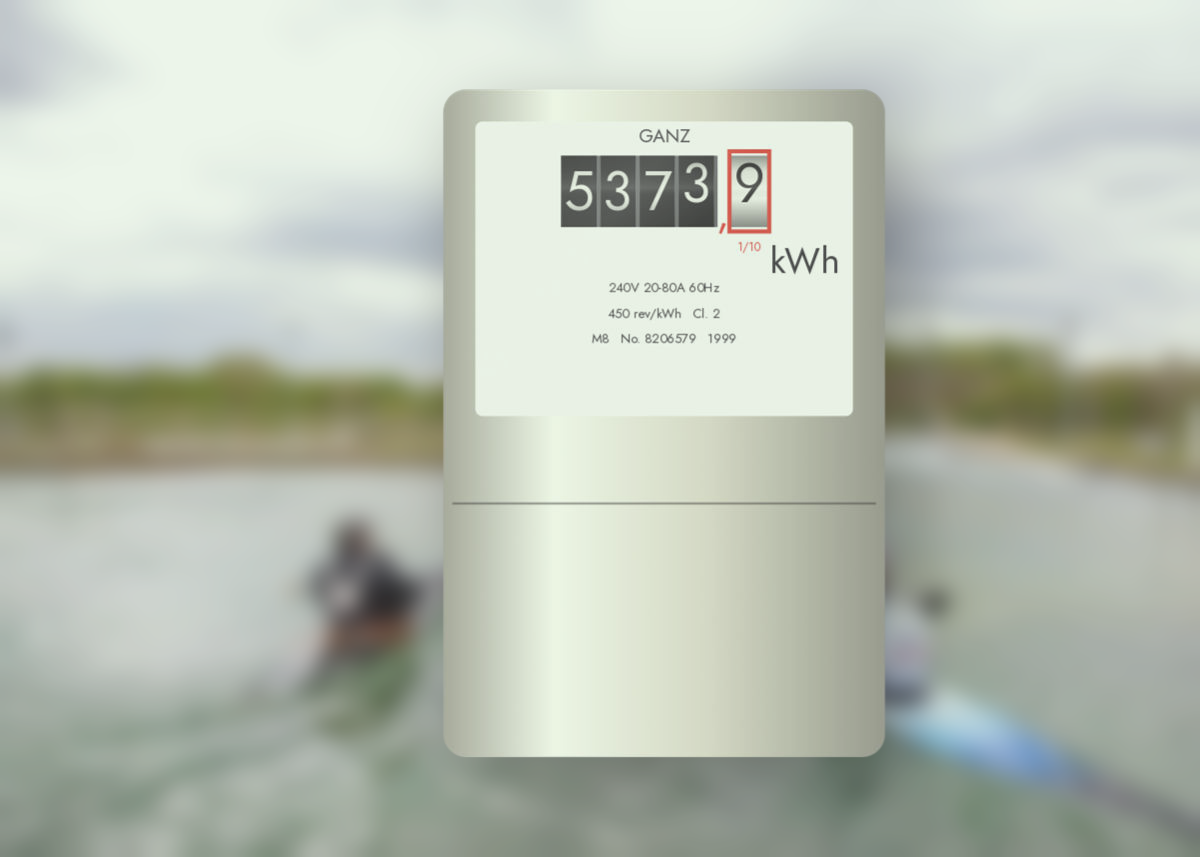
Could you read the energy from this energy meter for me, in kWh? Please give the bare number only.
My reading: 5373.9
